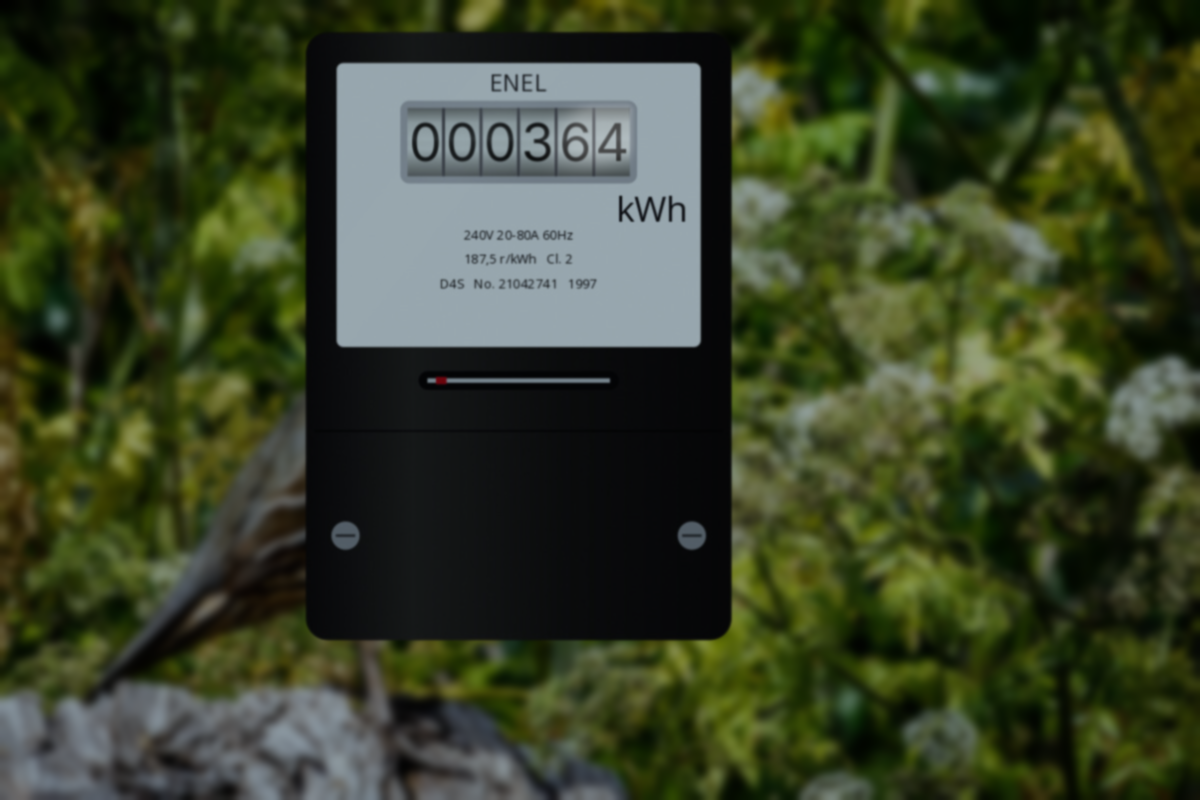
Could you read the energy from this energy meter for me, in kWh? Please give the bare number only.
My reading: 364
